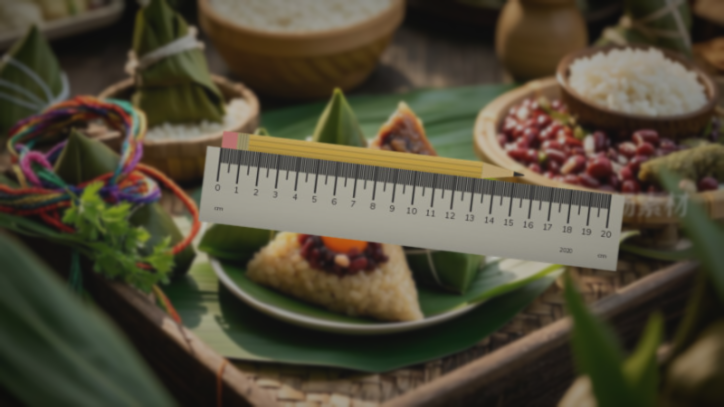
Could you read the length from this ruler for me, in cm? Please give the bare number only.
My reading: 15.5
